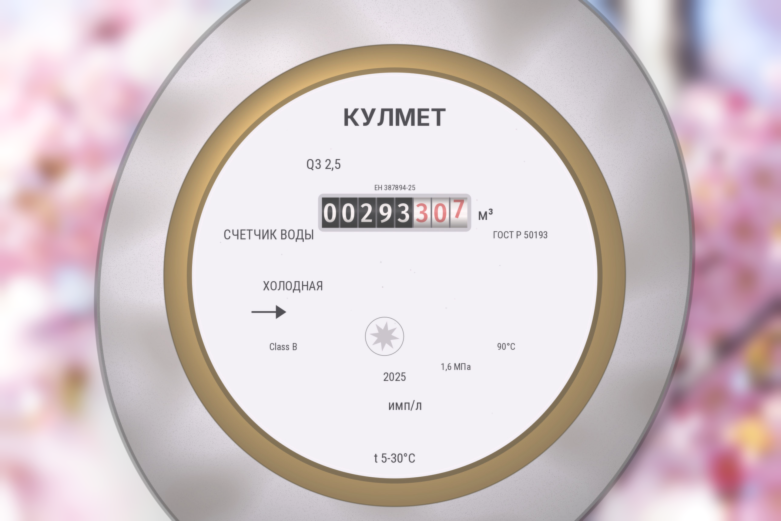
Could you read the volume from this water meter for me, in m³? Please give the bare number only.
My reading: 293.307
